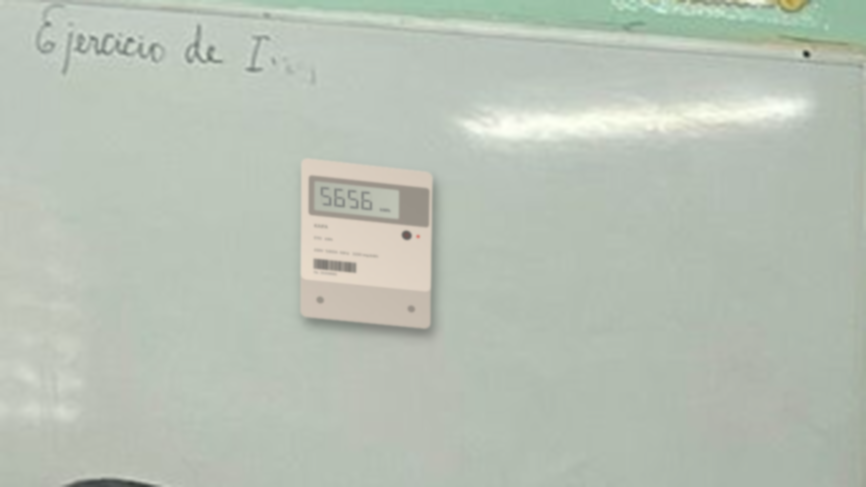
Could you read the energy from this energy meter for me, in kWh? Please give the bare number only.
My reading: 5656
